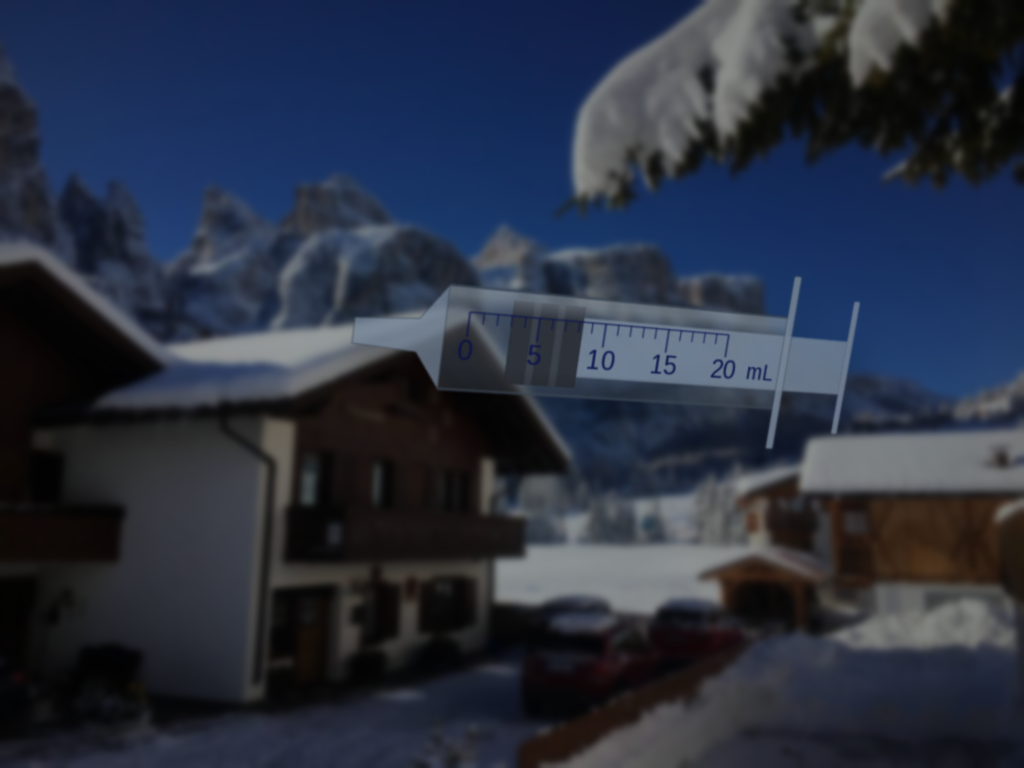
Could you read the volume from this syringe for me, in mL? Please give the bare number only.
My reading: 3
